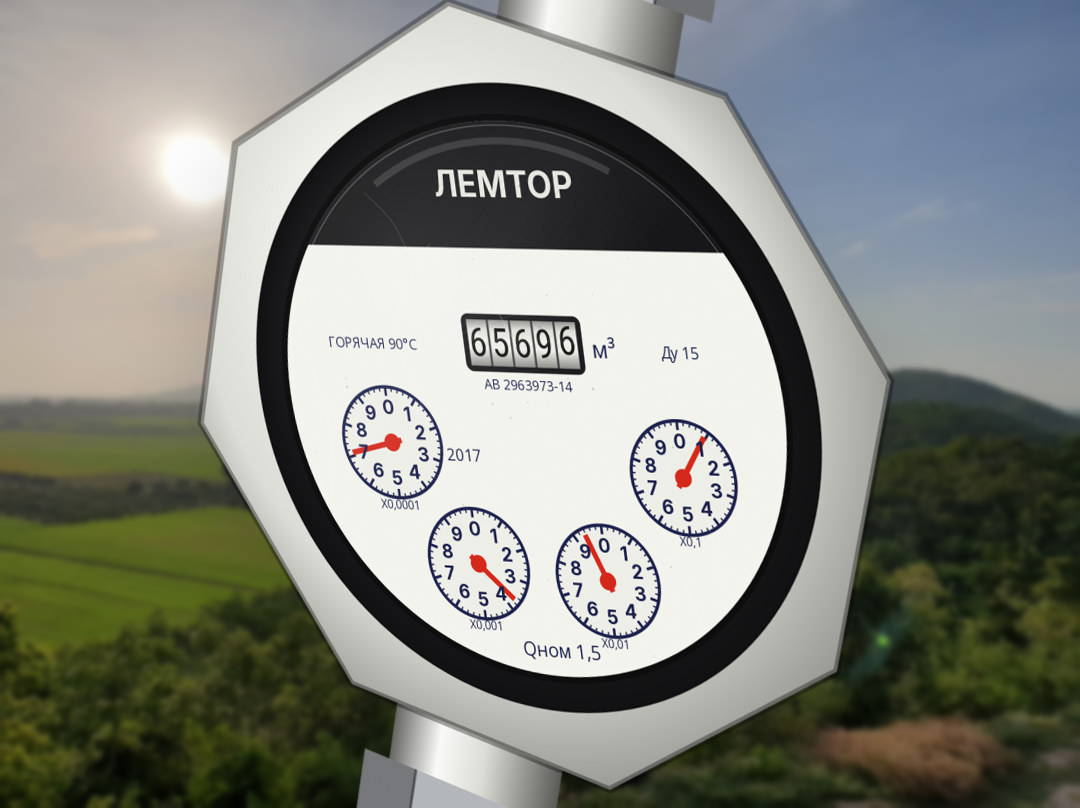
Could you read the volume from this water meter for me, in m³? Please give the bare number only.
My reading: 65696.0937
